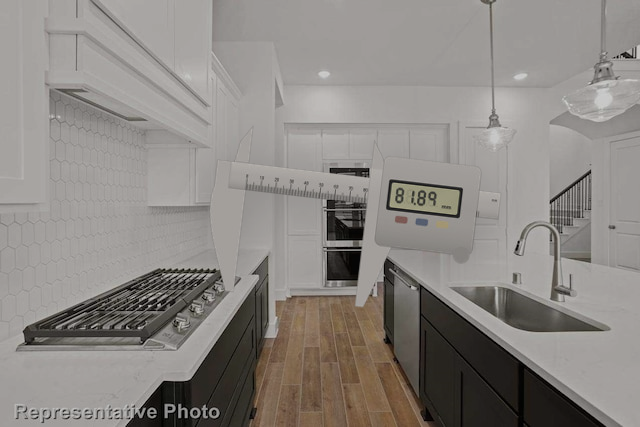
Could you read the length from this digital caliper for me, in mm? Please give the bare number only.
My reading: 81.89
